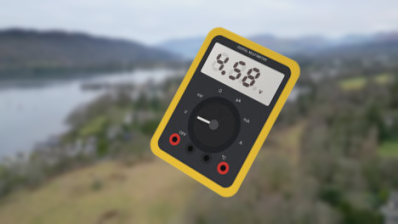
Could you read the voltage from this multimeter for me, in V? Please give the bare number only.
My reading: 4.58
